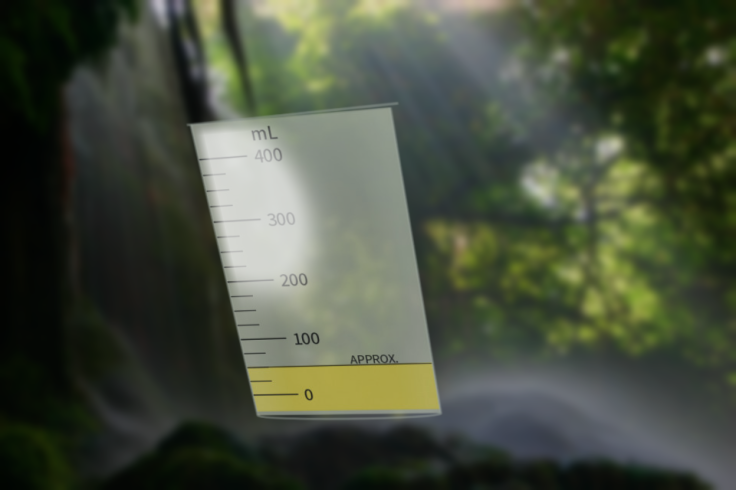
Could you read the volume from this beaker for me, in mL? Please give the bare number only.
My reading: 50
